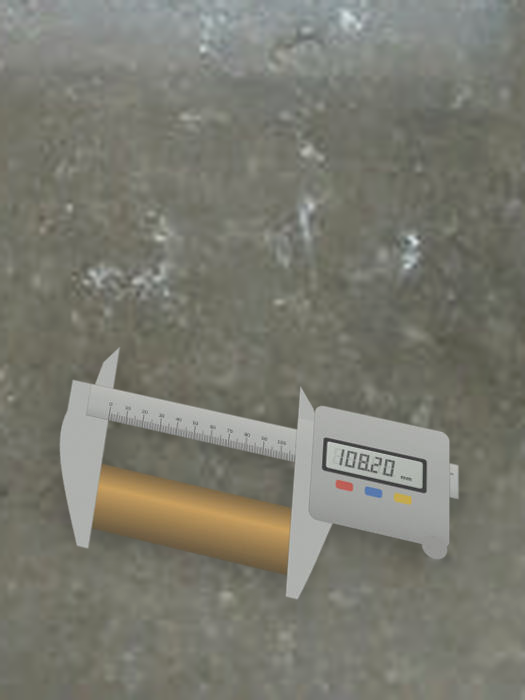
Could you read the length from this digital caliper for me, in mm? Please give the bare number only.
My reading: 108.20
